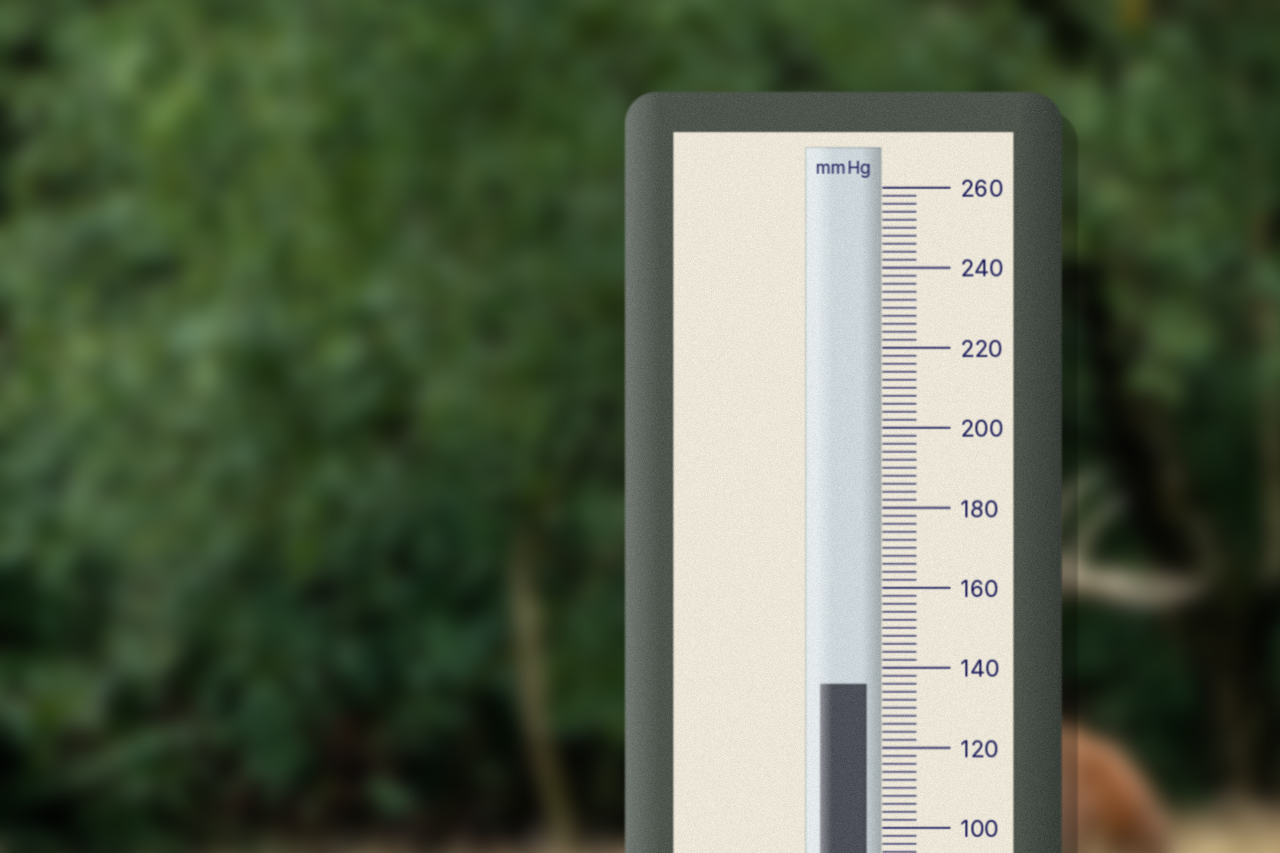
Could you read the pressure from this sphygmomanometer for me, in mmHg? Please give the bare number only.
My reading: 136
